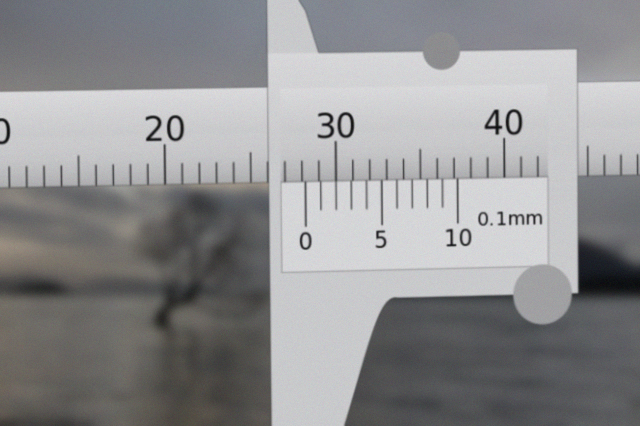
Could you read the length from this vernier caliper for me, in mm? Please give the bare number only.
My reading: 28.2
